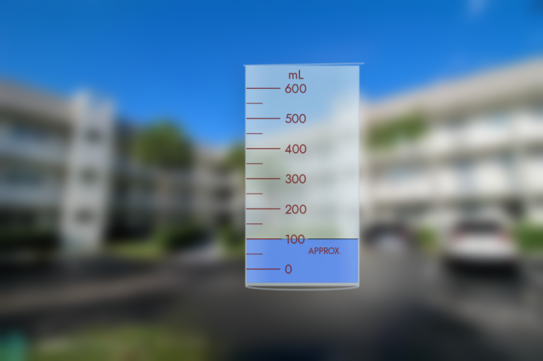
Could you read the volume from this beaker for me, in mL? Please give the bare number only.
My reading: 100
